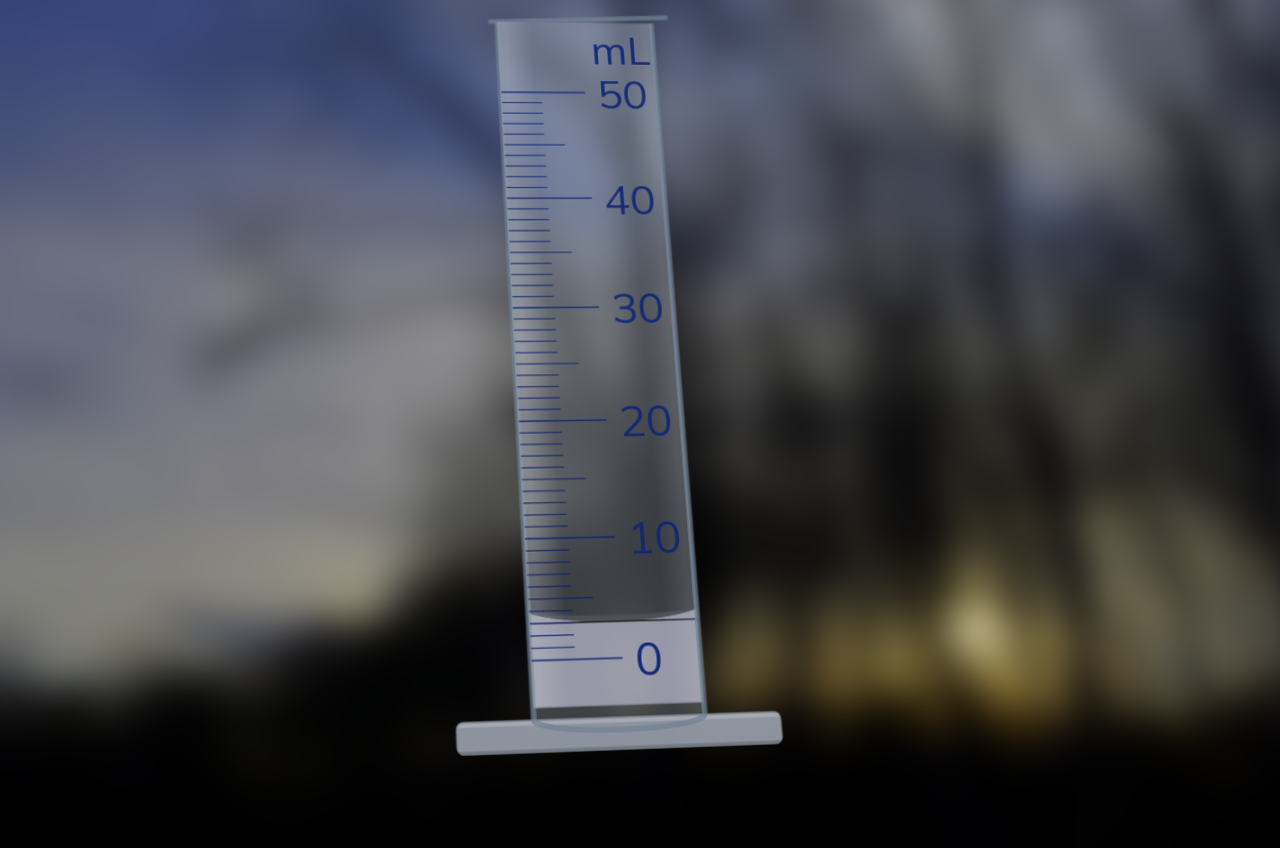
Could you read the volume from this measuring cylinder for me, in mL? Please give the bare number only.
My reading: 3
